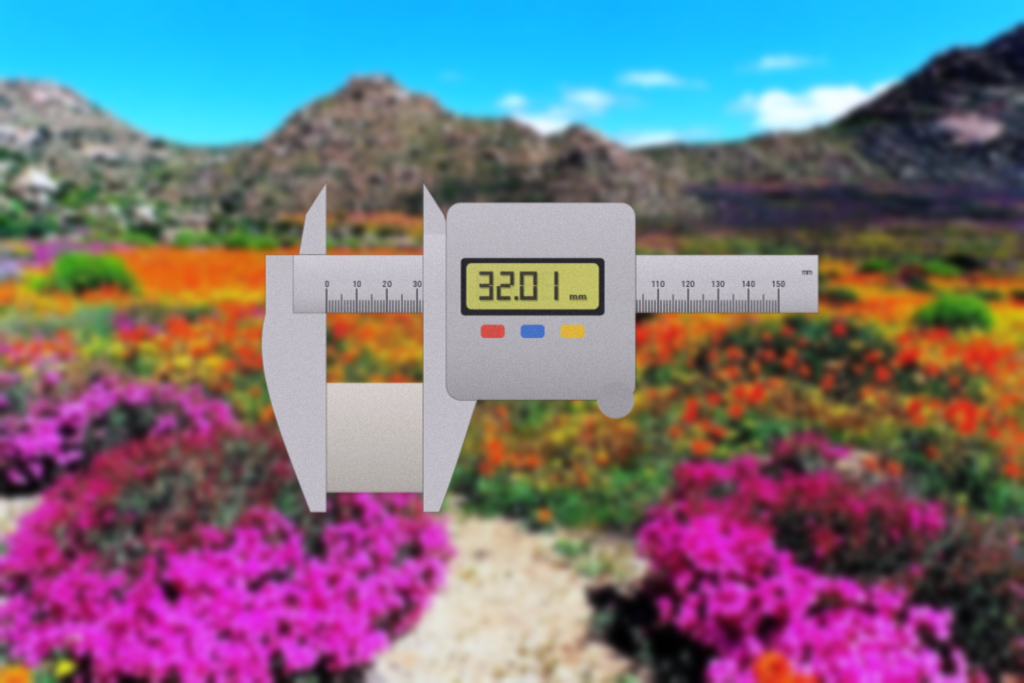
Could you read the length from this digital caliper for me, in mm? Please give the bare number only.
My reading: 32.01
